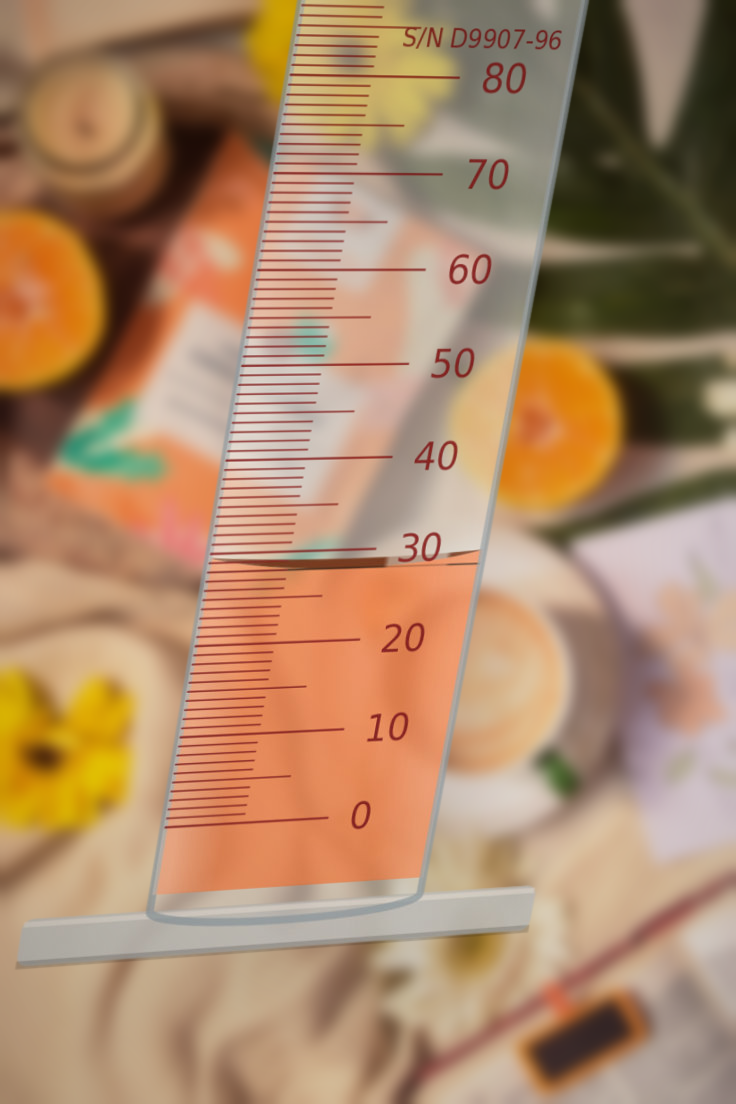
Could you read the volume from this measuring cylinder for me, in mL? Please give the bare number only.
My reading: 28
